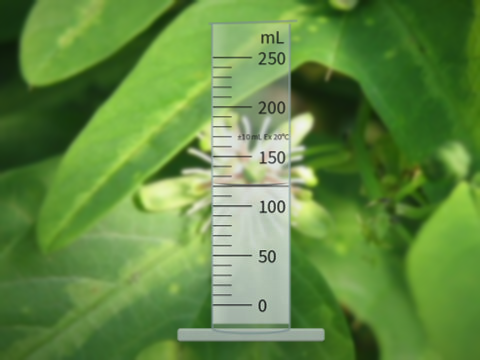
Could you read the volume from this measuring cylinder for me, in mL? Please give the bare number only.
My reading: 120
